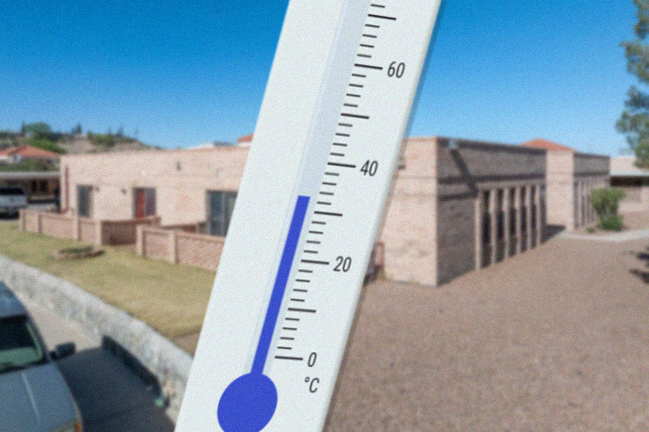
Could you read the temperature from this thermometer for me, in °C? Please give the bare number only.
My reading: 33
